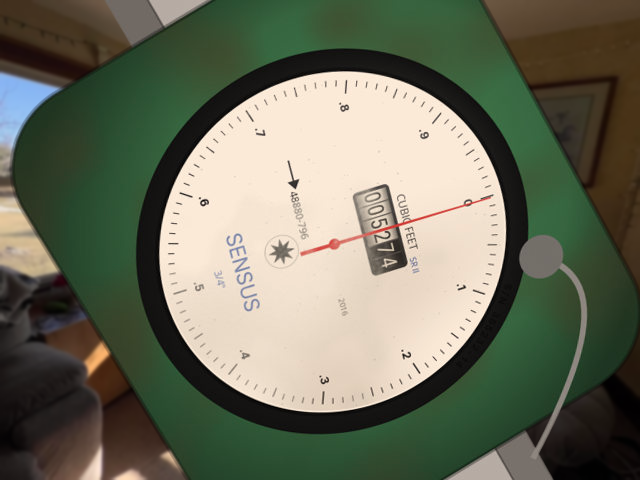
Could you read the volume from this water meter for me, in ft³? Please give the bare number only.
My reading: 5274.00
